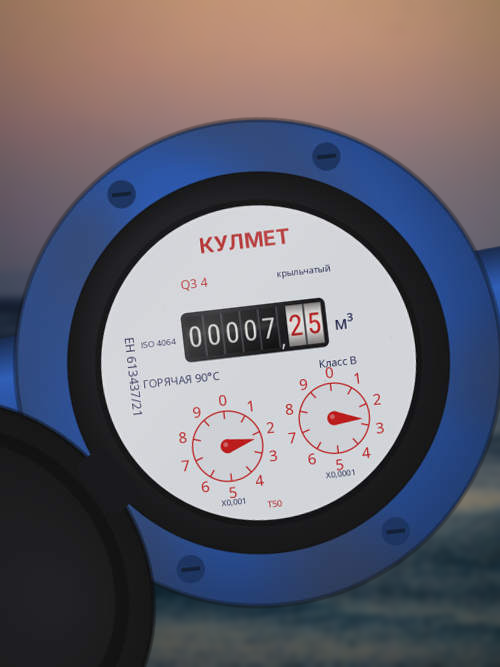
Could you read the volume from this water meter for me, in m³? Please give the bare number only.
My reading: 7.2522
